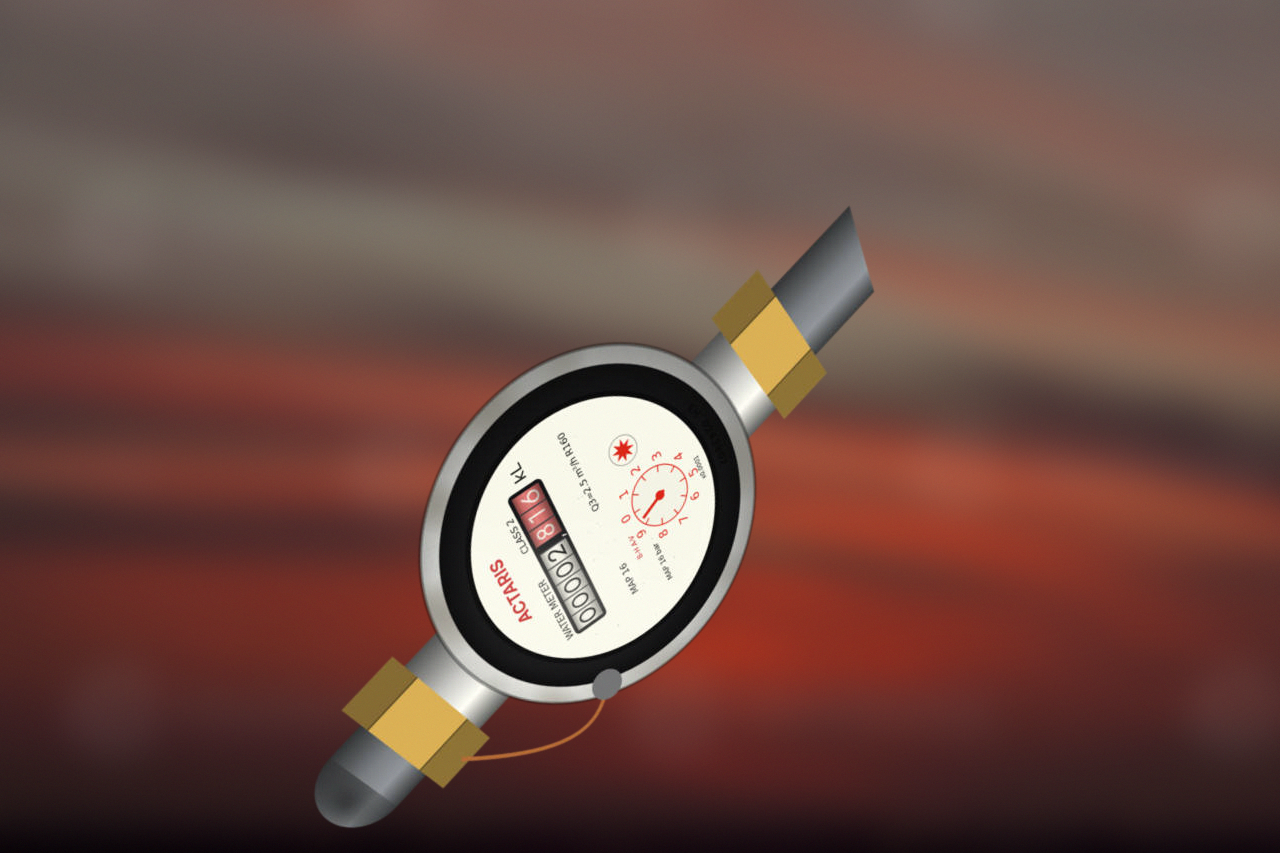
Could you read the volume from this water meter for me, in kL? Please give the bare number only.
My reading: 2.8159
